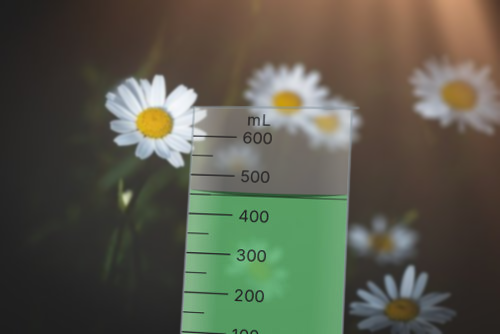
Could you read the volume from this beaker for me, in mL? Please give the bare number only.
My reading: 450
